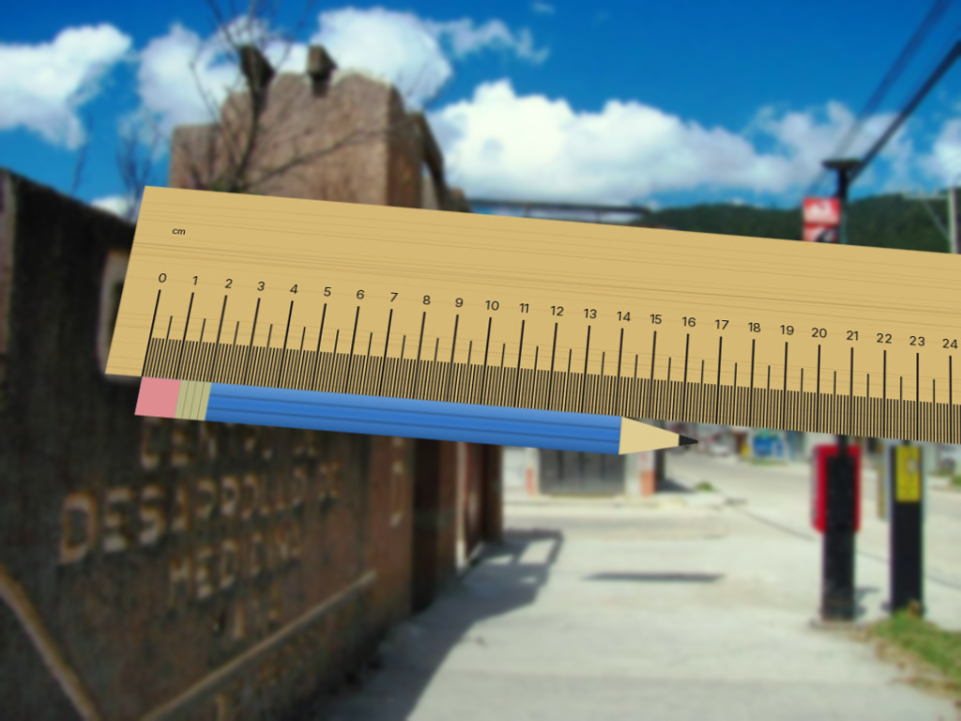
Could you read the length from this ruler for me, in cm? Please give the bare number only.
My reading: 16.5
